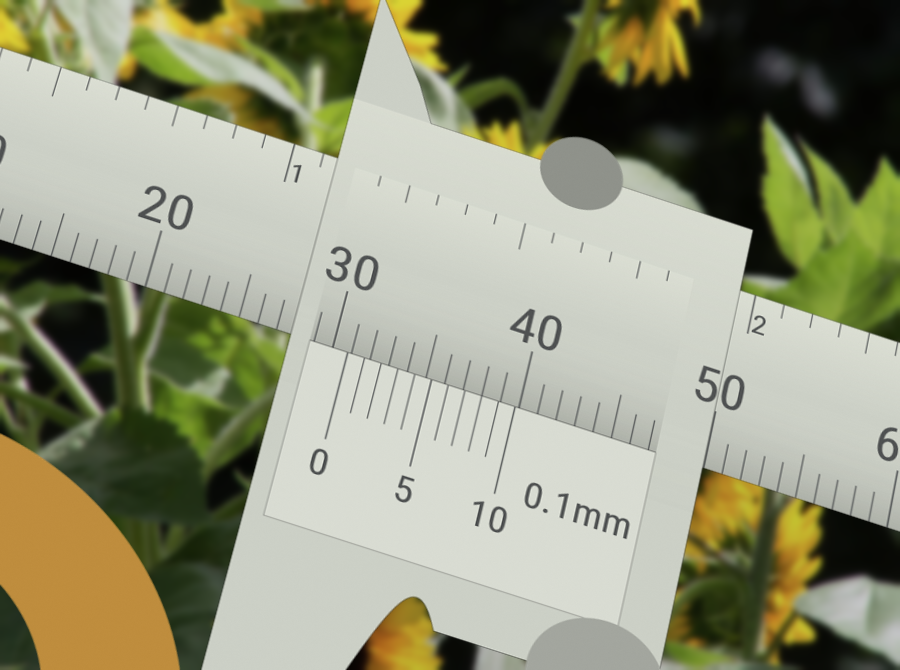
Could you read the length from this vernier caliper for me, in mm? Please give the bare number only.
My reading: 30.8
